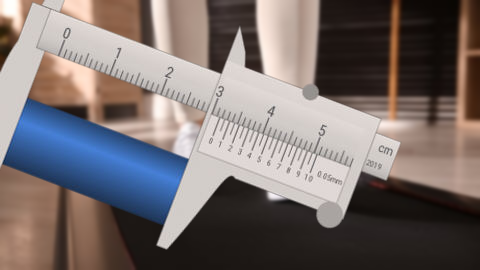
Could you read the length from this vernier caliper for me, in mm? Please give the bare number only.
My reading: 31.6
